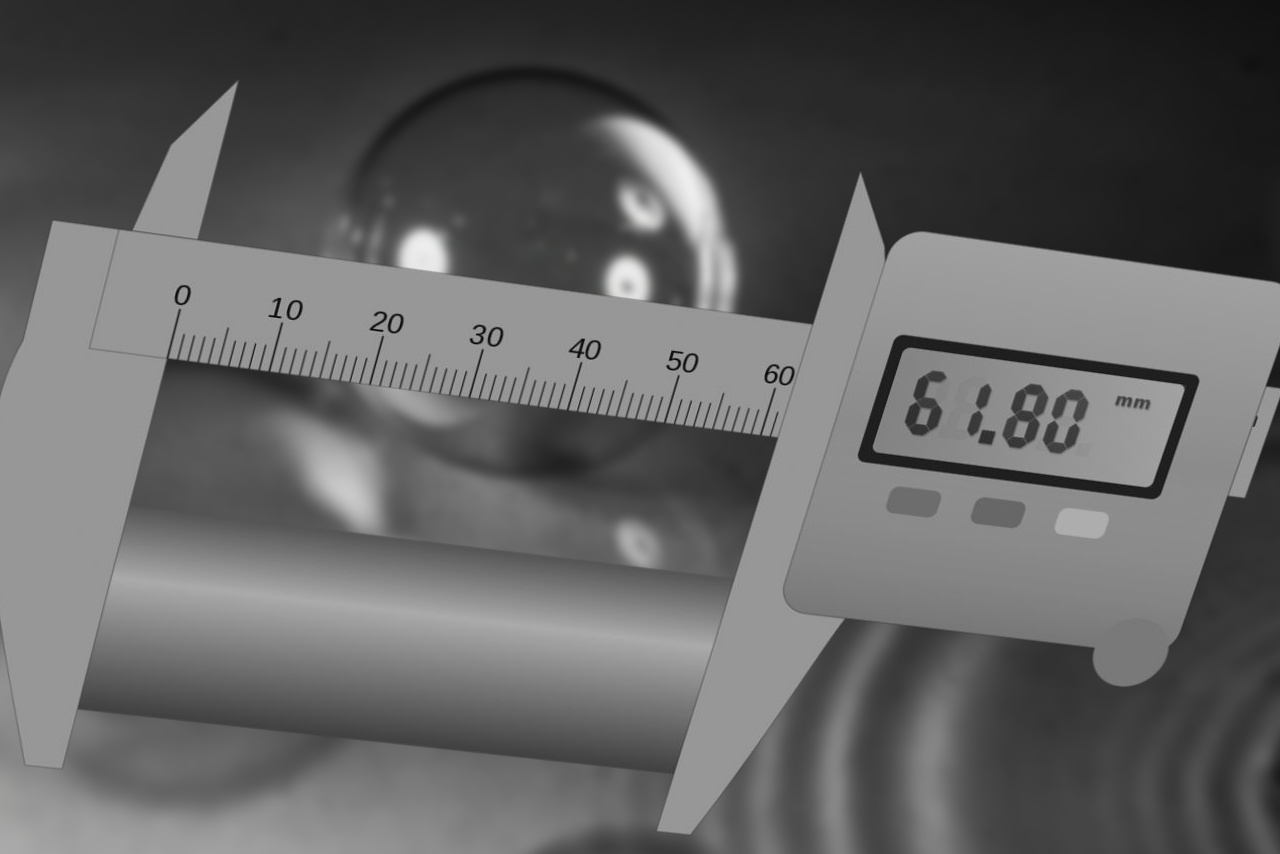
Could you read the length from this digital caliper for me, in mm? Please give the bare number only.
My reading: 61.80
